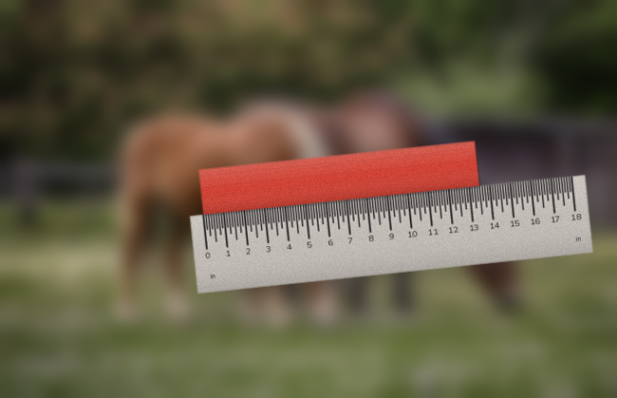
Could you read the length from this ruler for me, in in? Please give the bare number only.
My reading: 13.5
